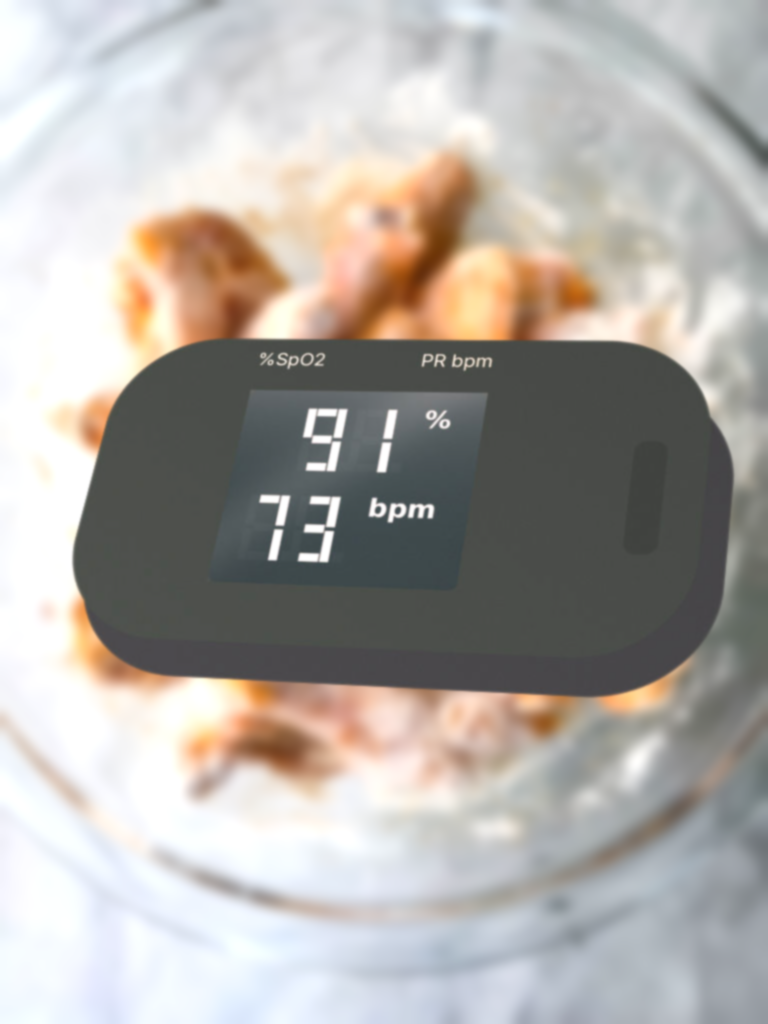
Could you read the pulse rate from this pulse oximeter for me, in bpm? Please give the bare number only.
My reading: 73
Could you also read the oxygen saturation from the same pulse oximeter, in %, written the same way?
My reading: 91
